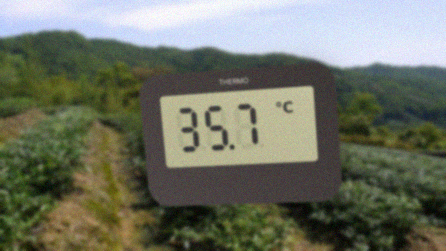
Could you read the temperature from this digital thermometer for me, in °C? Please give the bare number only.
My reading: 35.7
